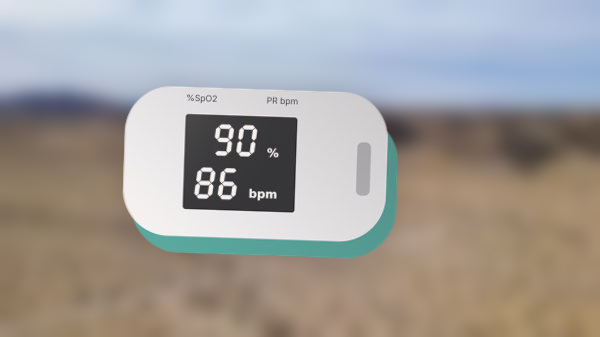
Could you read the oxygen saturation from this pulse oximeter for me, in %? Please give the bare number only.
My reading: 90
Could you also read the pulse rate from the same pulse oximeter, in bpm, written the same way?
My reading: 86
